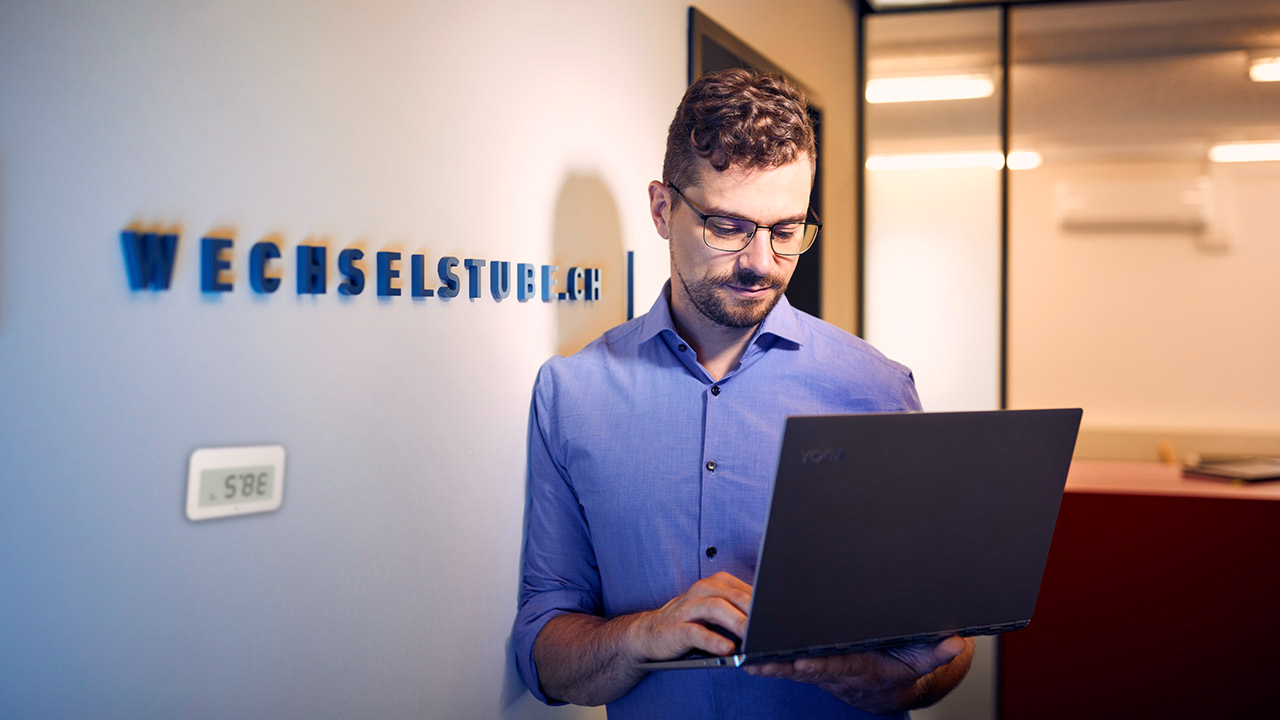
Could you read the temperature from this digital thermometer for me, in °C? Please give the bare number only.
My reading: 38.5
